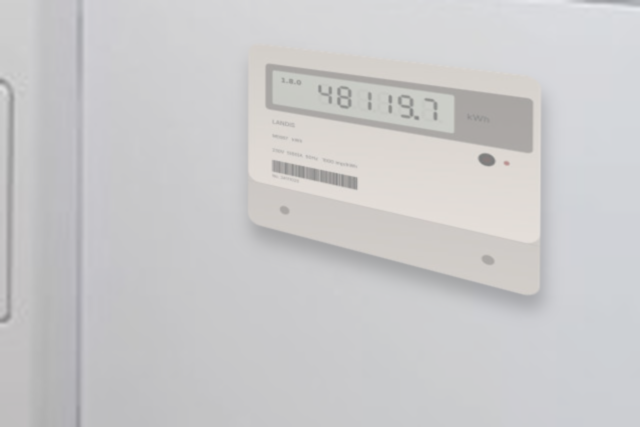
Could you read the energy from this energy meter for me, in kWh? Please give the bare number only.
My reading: 48119.7
